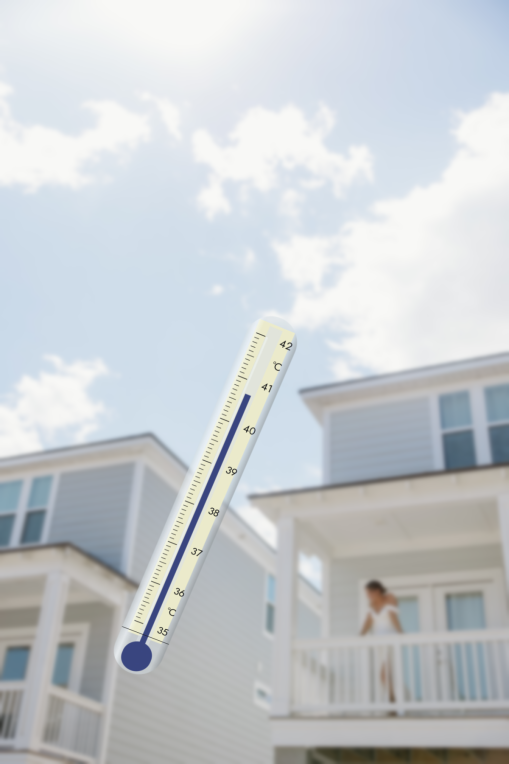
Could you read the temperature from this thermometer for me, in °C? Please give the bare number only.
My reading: 40.7
